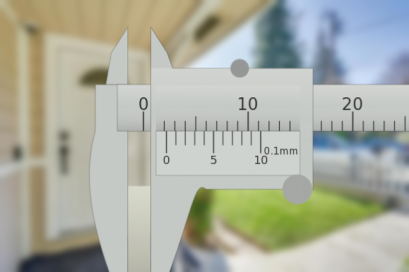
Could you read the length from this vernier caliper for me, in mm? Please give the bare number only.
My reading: 2.2
